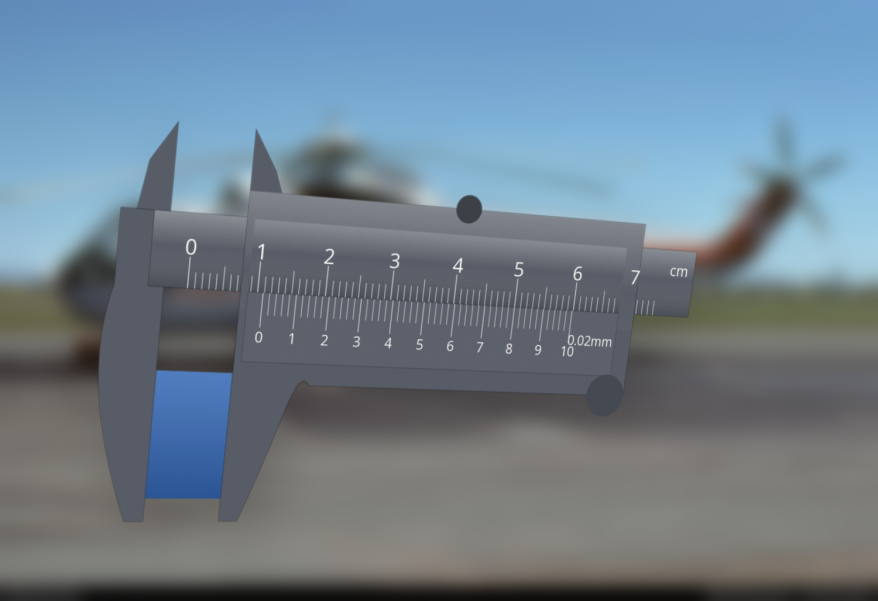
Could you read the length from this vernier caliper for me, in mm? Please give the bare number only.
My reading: 10.8
